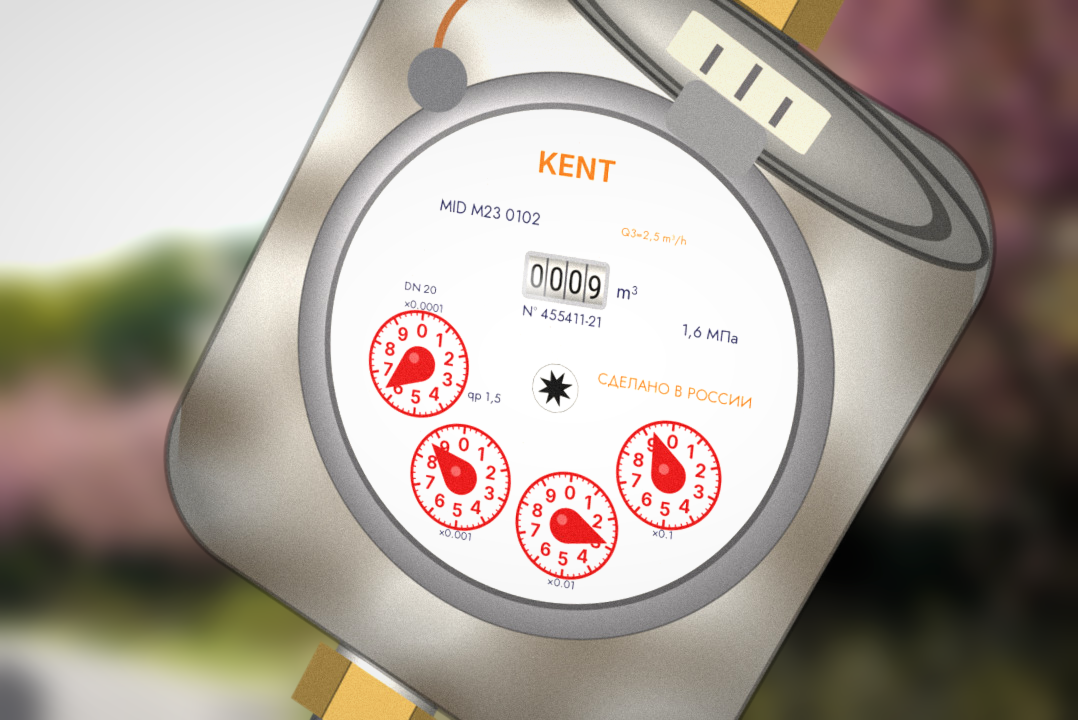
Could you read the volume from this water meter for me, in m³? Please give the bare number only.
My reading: 8.9286
